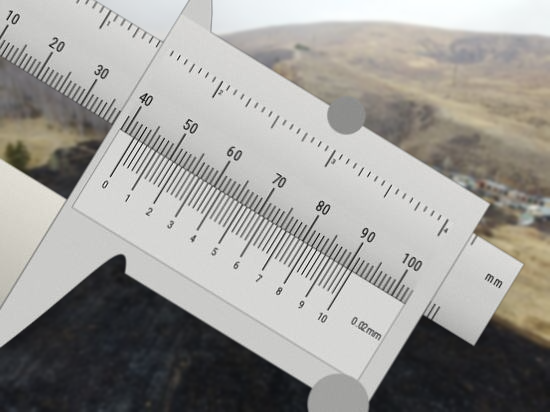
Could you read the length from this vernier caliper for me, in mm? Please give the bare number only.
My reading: 42.0
